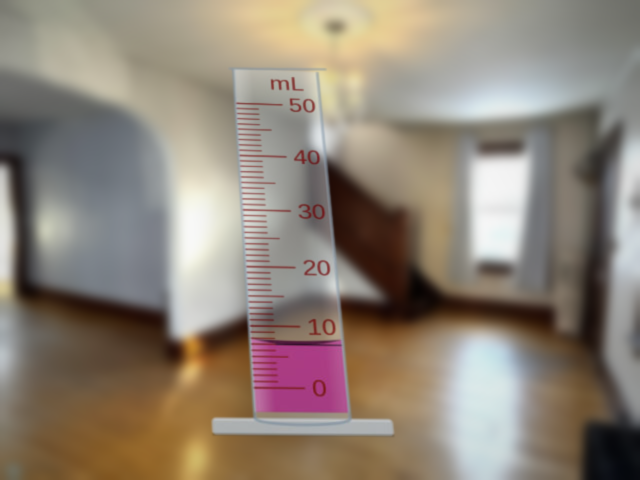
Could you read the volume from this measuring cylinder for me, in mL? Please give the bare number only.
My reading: 7
